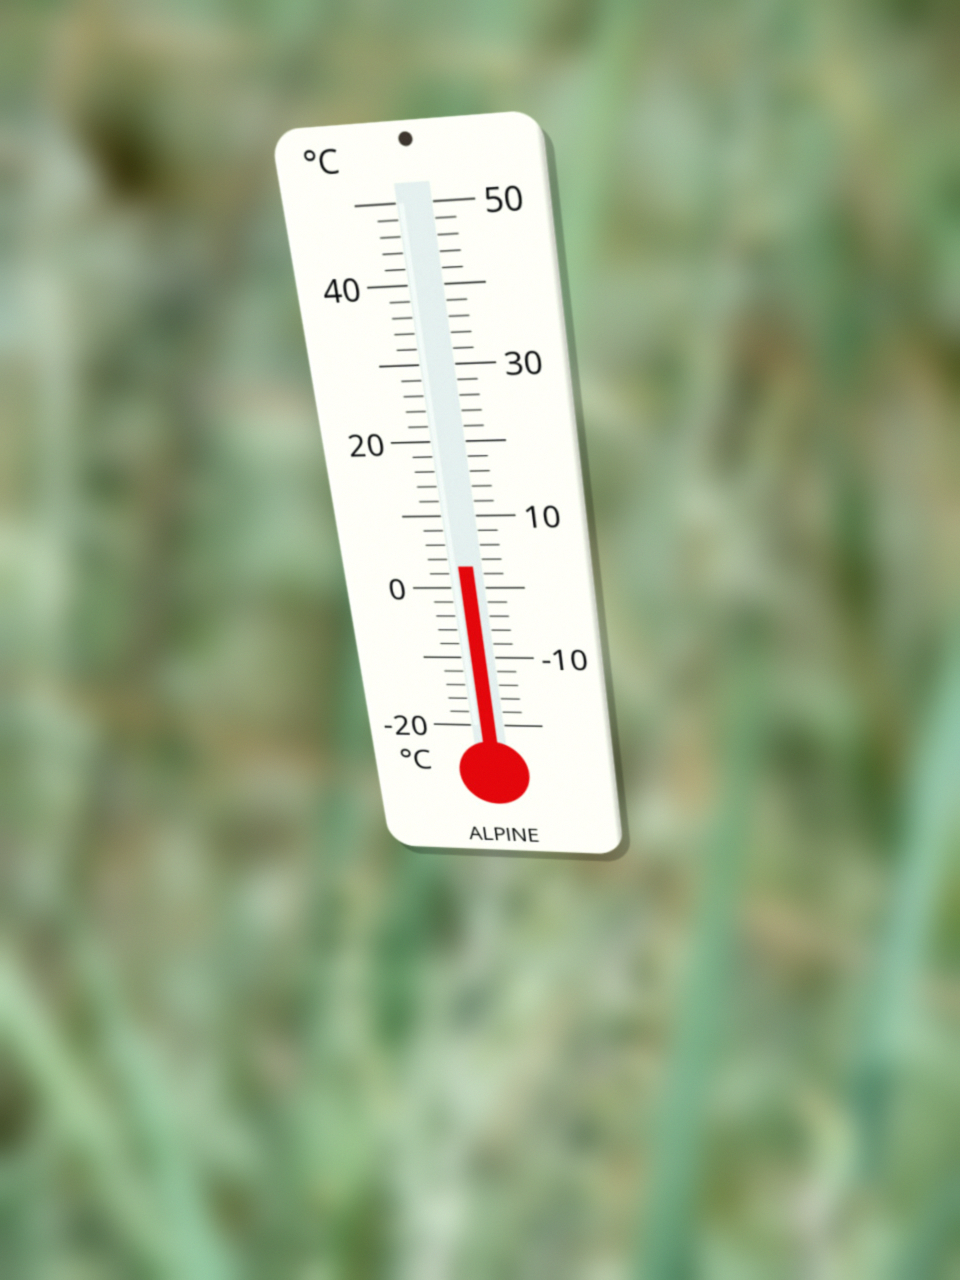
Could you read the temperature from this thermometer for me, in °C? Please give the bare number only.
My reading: 3
